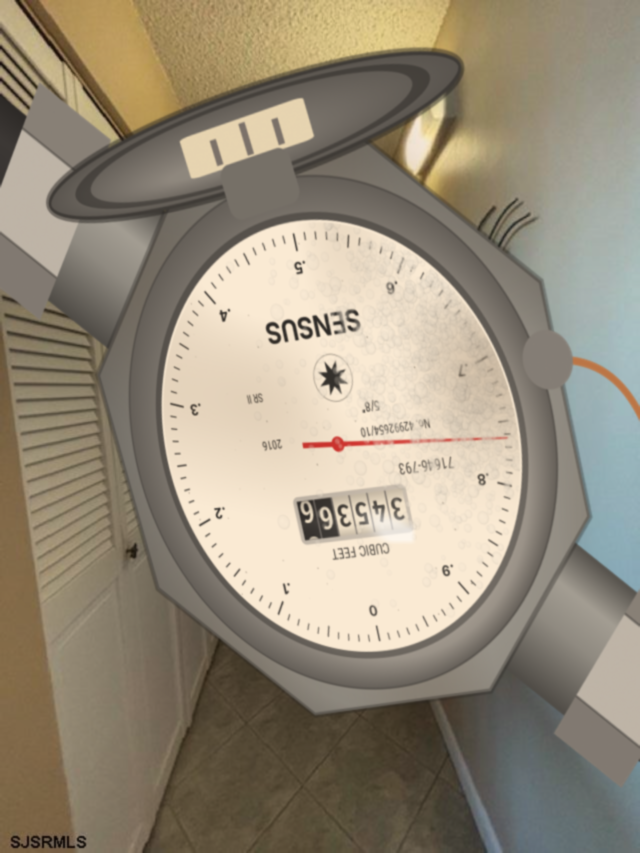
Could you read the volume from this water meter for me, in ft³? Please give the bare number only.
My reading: 345365.76
